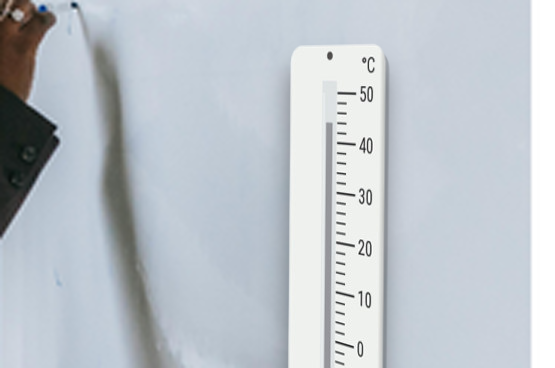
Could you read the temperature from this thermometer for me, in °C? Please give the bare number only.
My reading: 44
